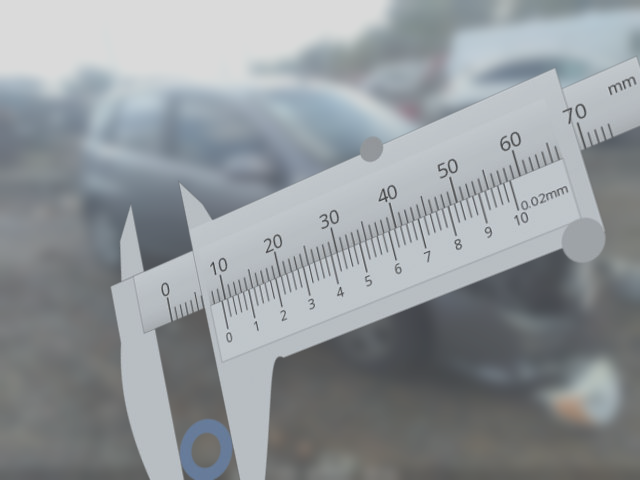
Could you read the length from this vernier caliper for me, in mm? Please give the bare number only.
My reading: 9.4
